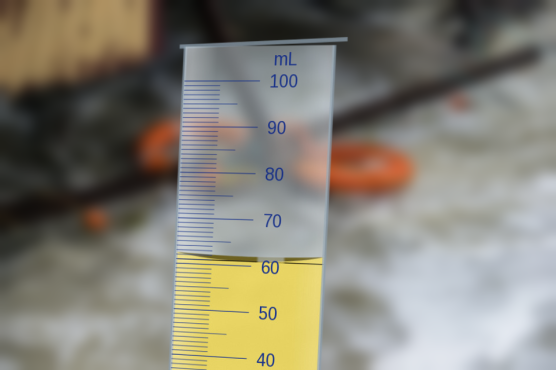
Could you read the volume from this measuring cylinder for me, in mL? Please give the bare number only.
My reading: 61
